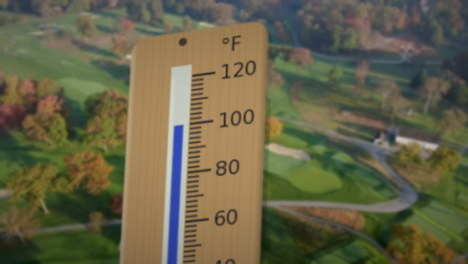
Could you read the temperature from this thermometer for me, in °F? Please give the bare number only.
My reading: 100
